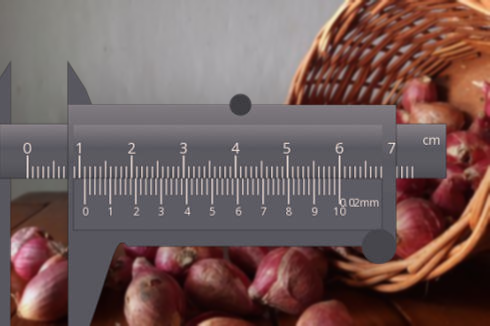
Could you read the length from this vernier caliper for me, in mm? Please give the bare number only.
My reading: 11.0
